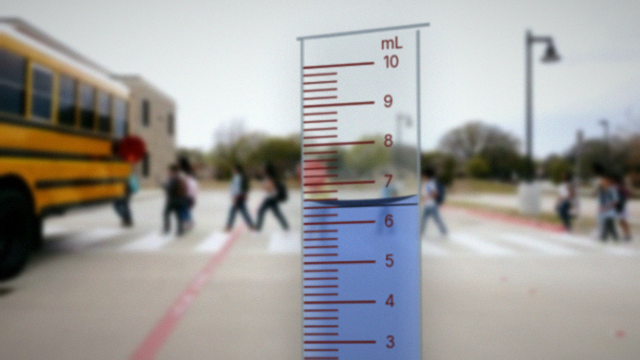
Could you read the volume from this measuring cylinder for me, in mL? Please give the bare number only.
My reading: 6.4
